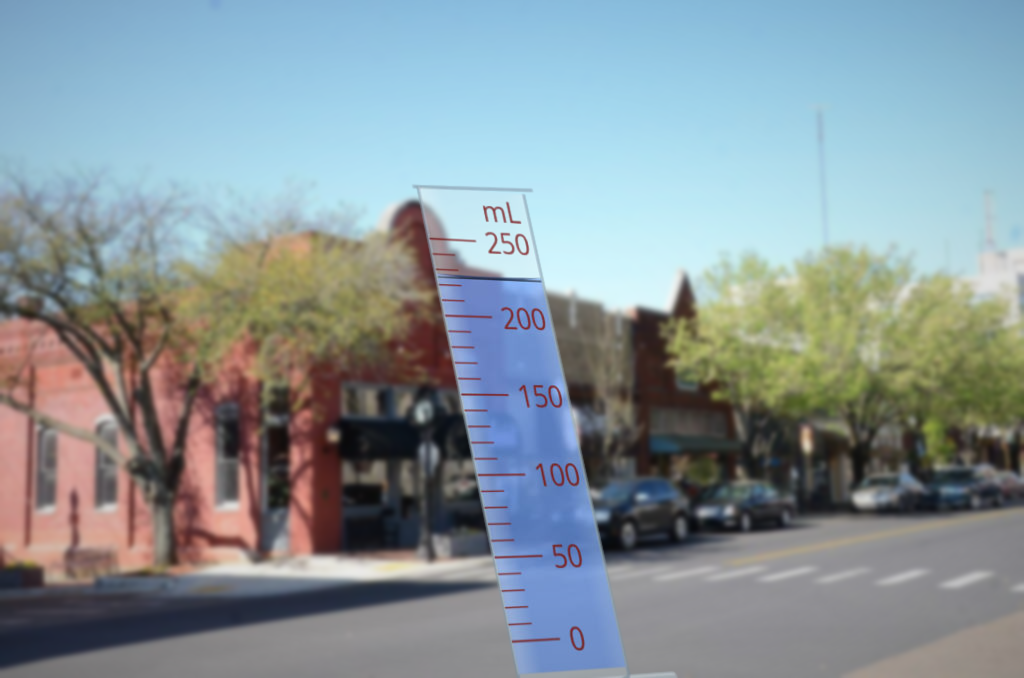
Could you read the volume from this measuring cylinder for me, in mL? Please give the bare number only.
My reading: 225
